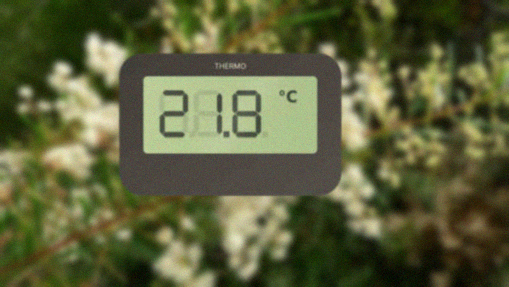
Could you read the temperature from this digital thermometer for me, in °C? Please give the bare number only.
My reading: 21.8
